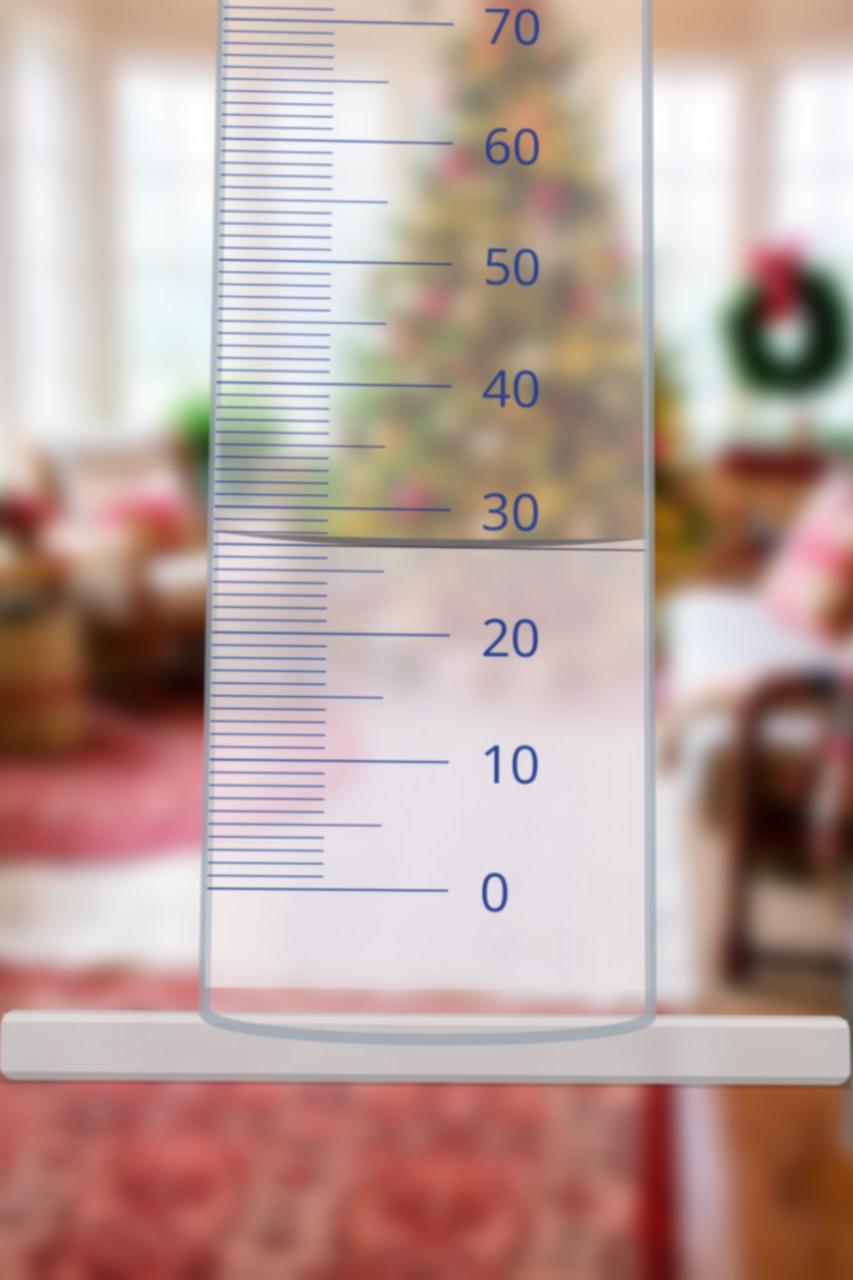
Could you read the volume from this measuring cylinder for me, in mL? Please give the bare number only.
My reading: 27
